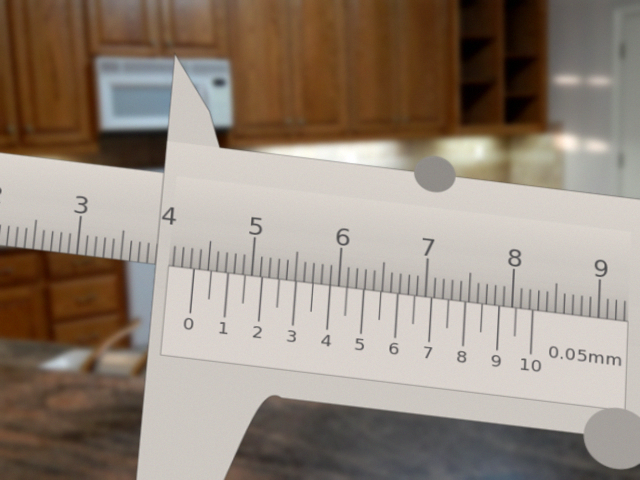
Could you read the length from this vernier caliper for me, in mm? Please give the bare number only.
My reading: 43.4
